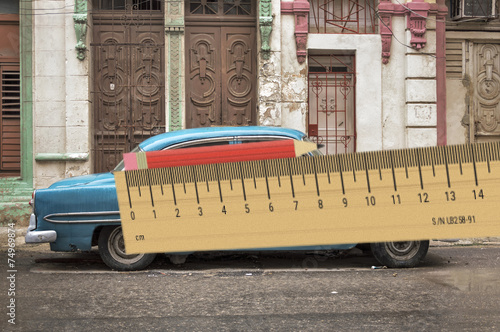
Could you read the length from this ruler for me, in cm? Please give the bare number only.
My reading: 8.5
